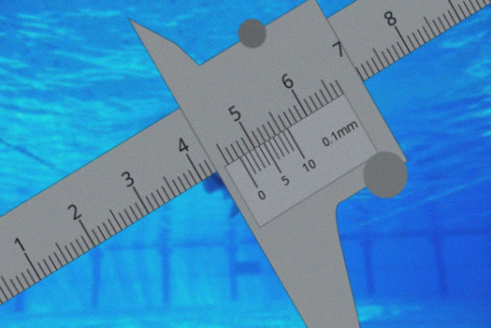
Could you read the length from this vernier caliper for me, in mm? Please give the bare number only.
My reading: 47.2
